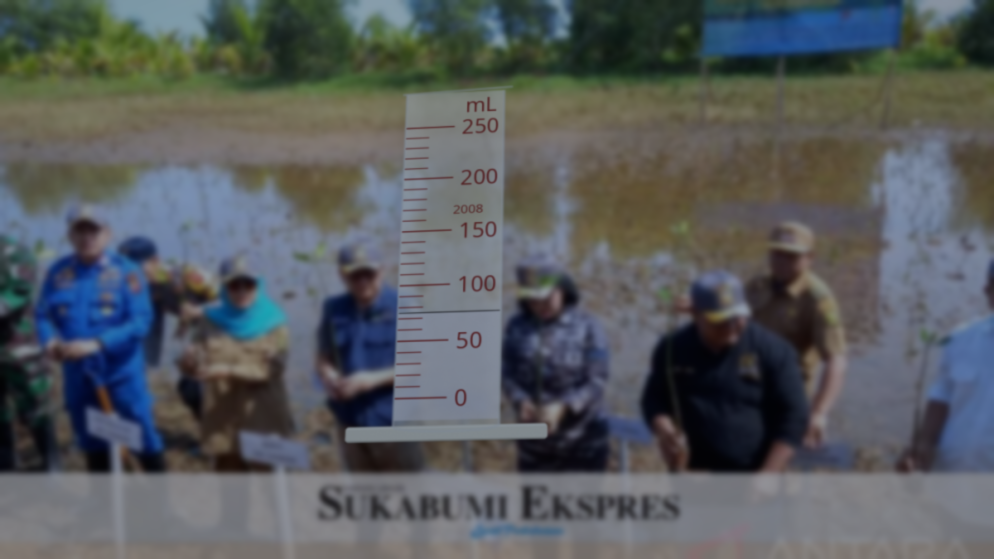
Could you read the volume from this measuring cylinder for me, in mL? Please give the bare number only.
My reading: 75
